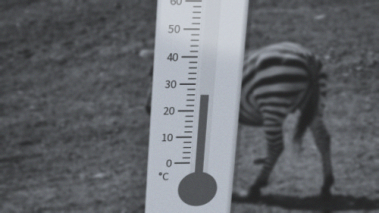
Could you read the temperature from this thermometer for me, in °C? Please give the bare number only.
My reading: 26
